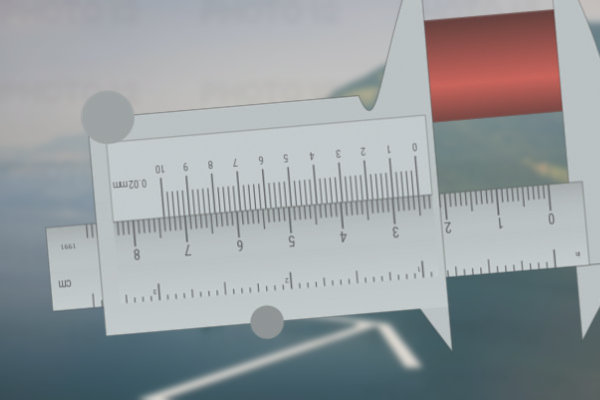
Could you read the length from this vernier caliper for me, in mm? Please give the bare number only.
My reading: 25.0
